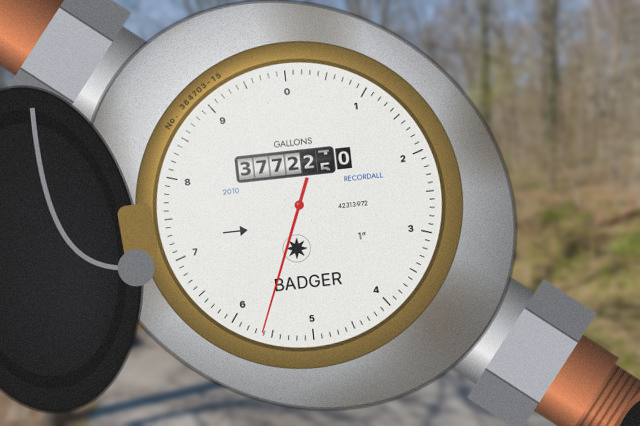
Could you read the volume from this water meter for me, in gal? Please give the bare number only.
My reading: 3772245.6
